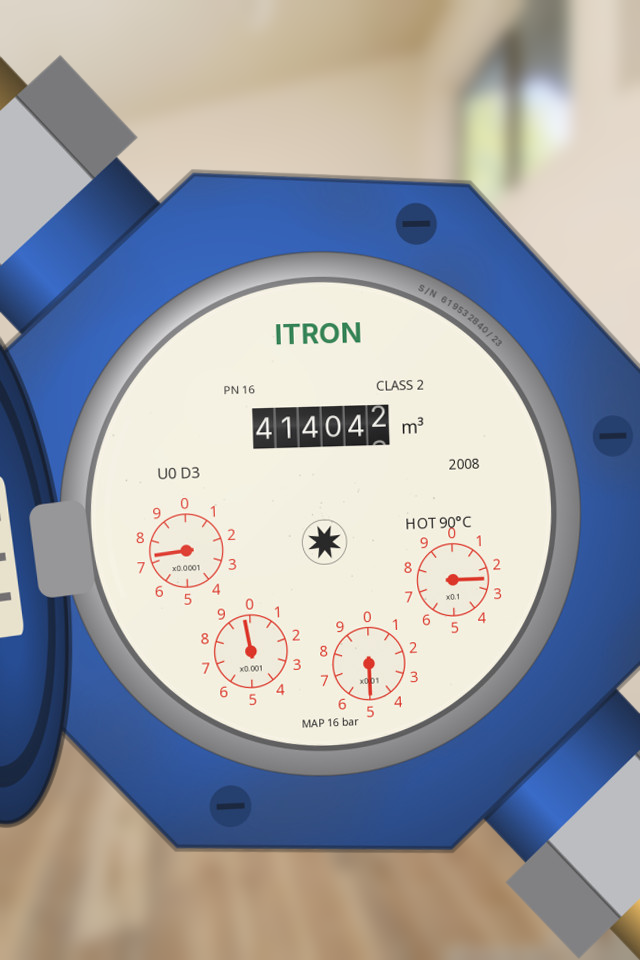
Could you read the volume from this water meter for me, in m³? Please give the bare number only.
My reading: 414042.2497
